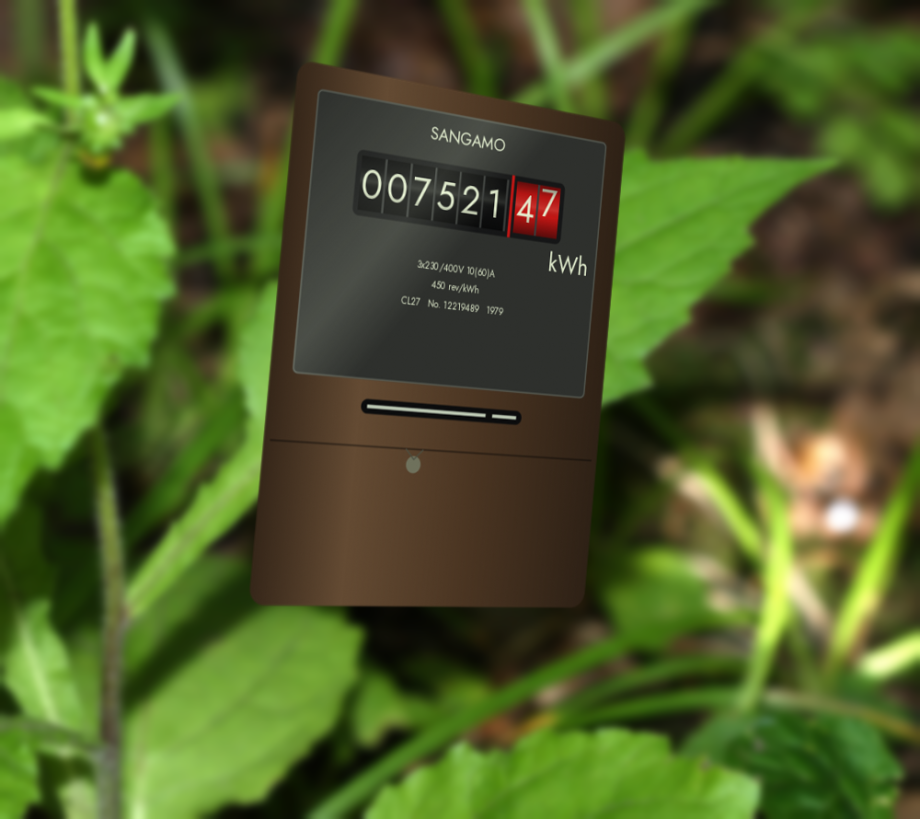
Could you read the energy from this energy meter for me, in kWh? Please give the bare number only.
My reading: 7521.47
